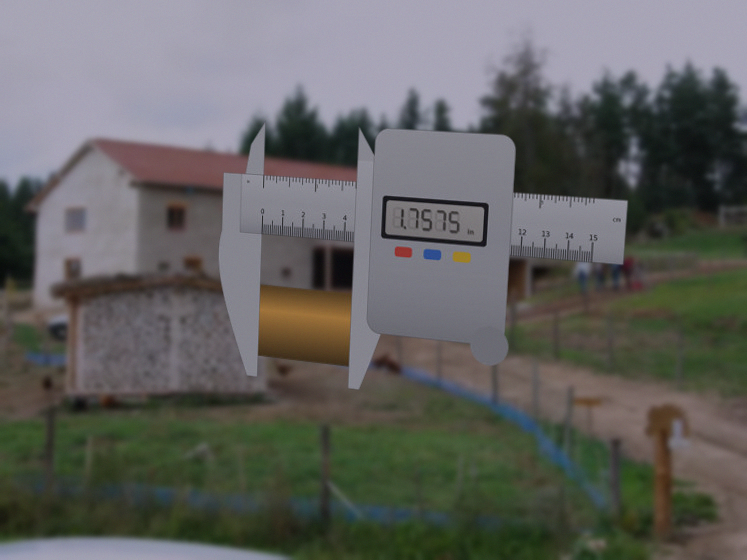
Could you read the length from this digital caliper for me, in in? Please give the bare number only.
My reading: 1.7575
